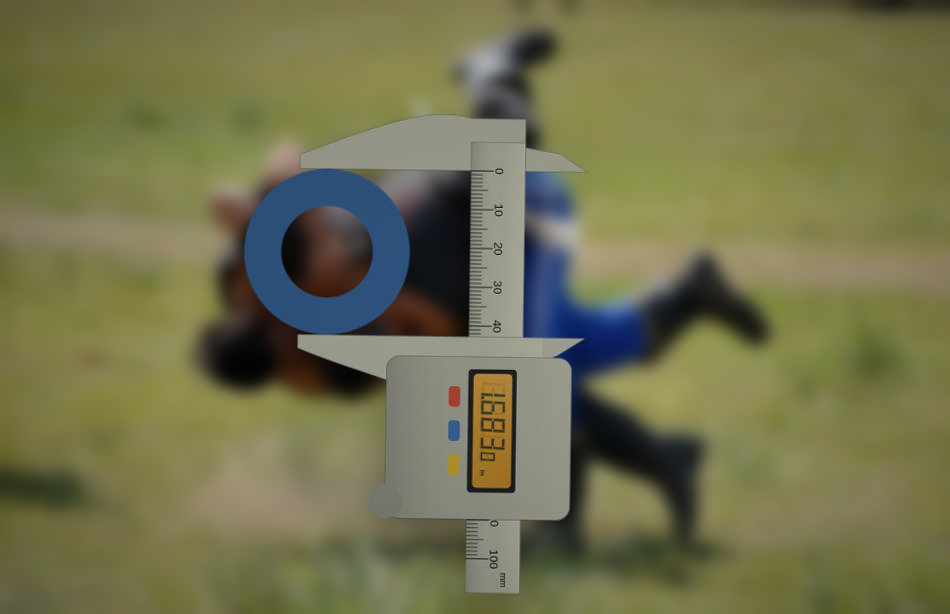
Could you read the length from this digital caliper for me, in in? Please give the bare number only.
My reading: 1.6830
